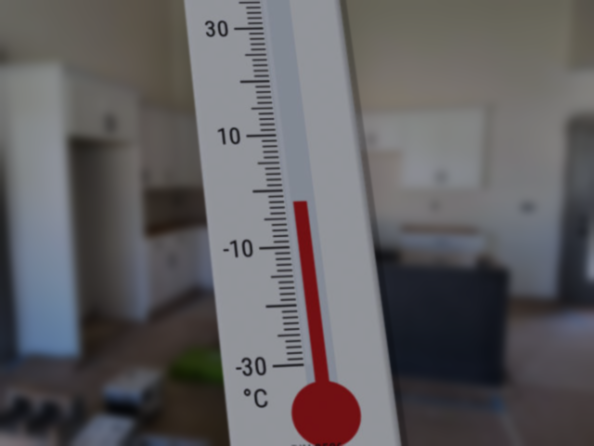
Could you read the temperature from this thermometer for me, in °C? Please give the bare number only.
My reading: -2
